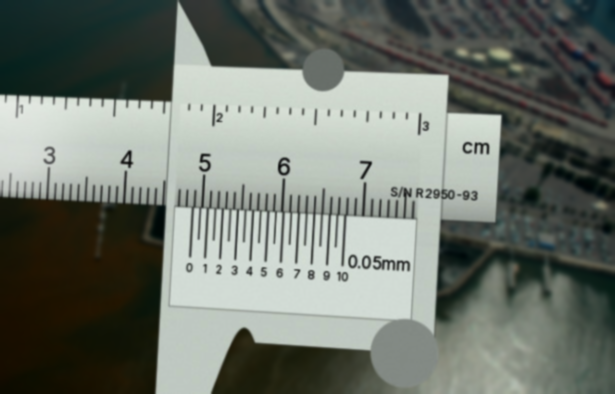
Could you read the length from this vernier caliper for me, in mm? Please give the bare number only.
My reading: 48.8
